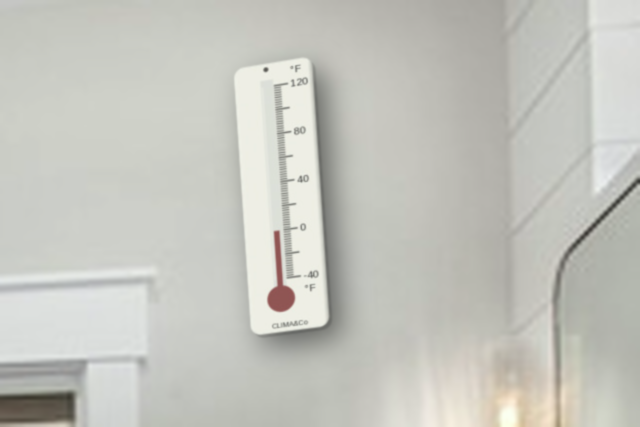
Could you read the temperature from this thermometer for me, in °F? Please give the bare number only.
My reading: 0
